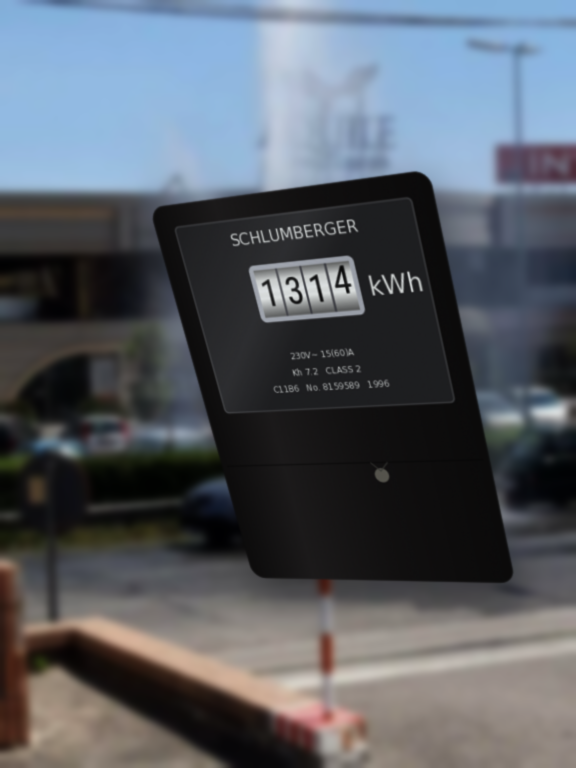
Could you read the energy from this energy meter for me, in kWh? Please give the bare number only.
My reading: 1314
